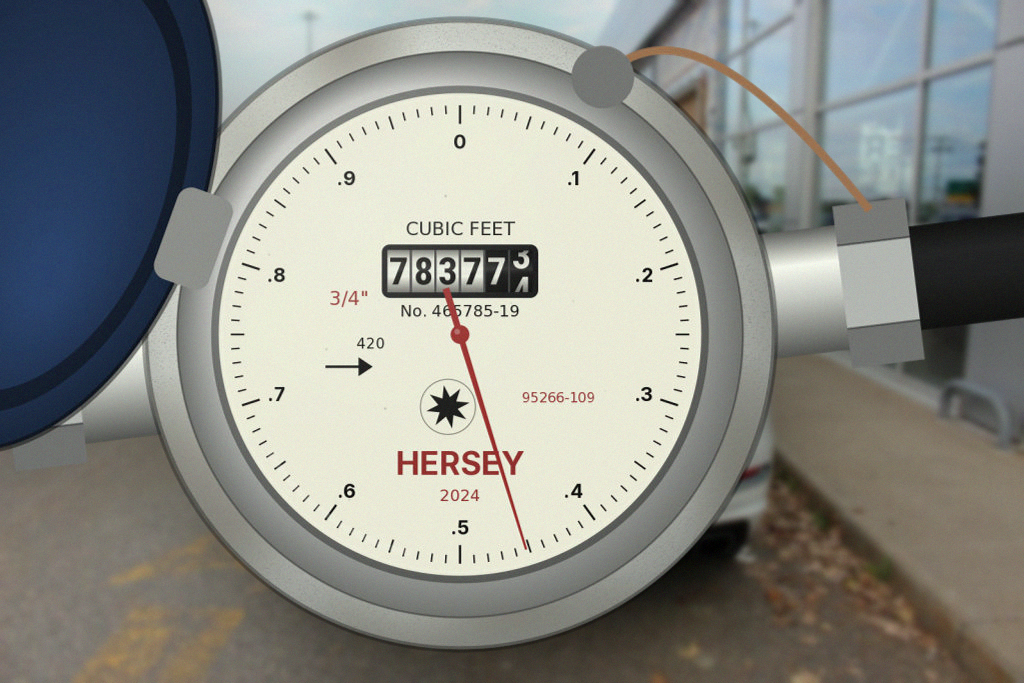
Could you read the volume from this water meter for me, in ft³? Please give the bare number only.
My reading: 783773.45
